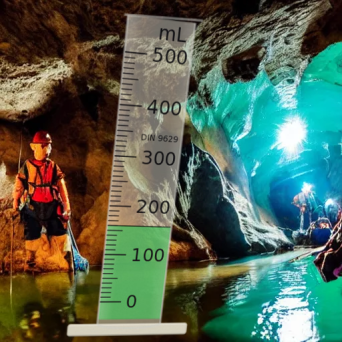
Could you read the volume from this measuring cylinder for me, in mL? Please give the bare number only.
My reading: 160
